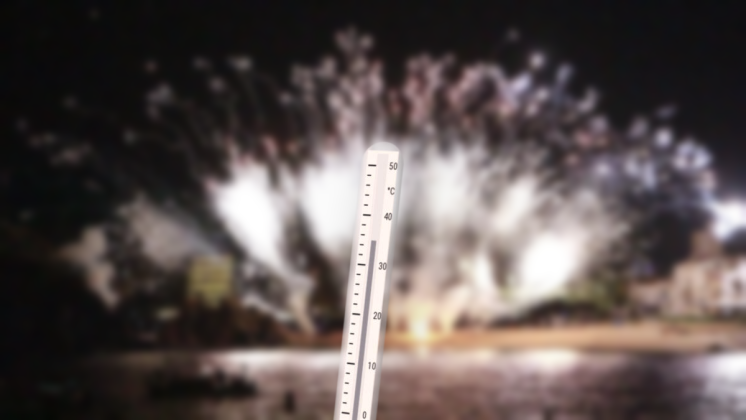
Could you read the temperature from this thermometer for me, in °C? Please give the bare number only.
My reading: 35
